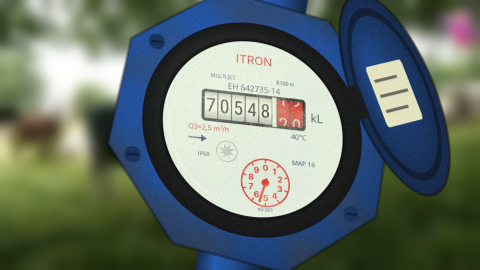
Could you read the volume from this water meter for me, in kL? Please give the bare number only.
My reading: 70548.195
